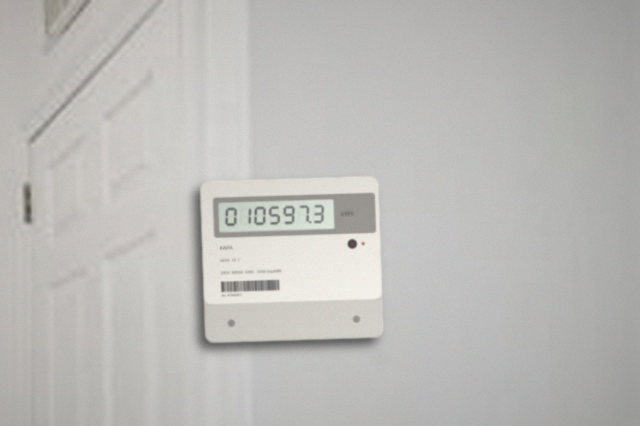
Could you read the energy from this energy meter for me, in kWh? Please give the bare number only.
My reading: 10597.3
